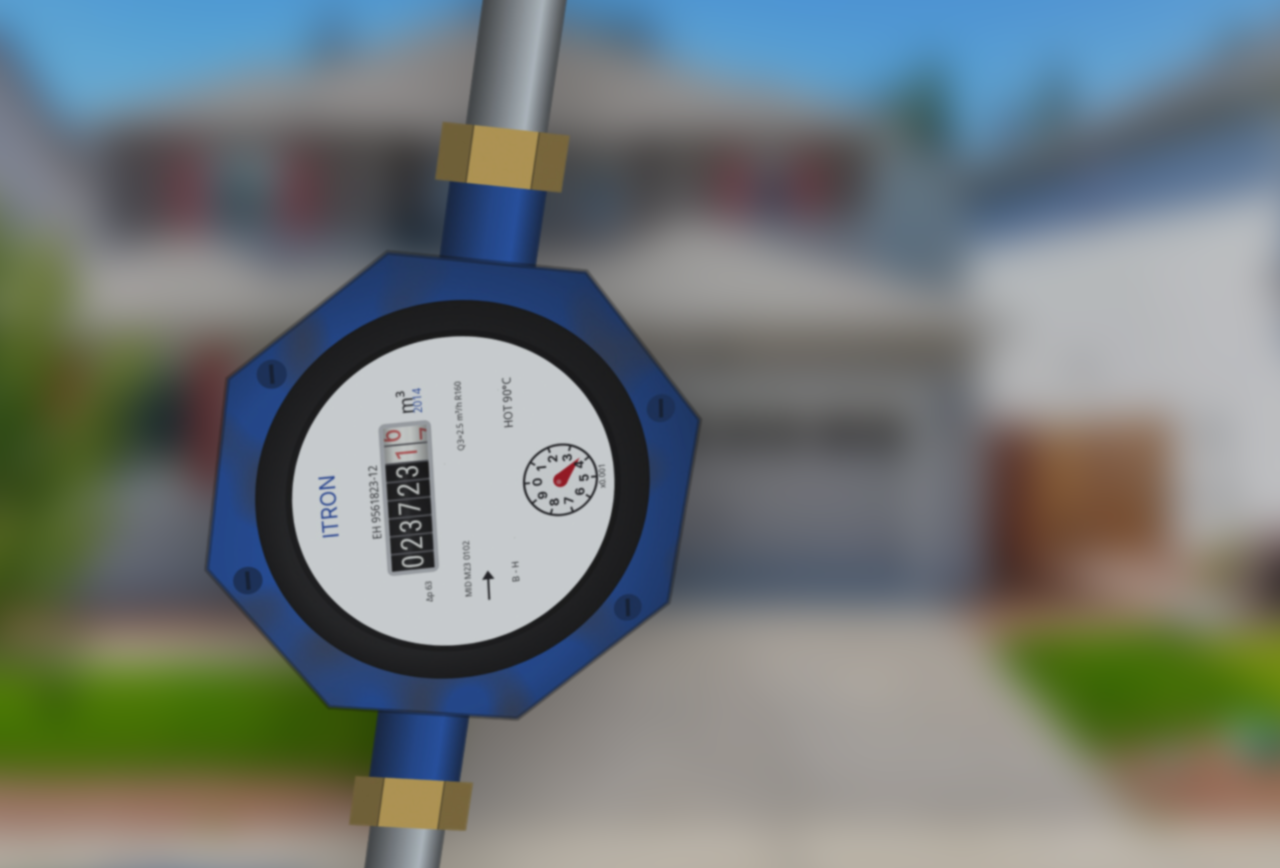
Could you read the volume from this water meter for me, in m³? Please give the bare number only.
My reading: 23723.163
